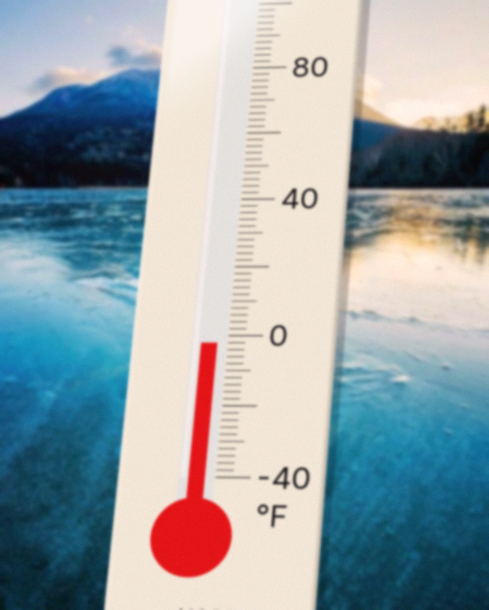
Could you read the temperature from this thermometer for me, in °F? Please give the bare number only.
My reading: -2
